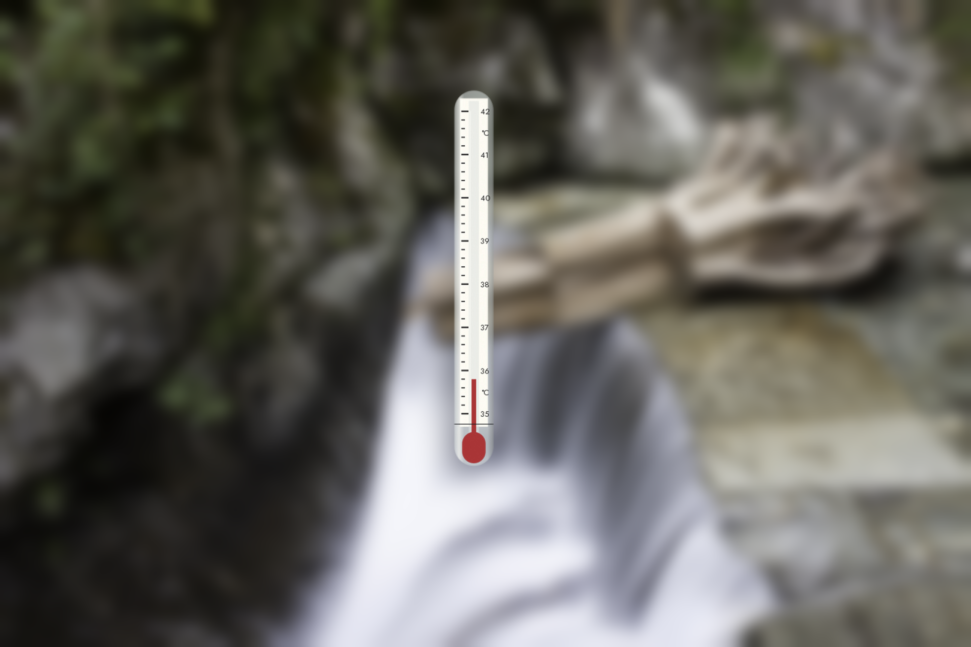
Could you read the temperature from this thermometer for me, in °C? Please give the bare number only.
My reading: 35.8
